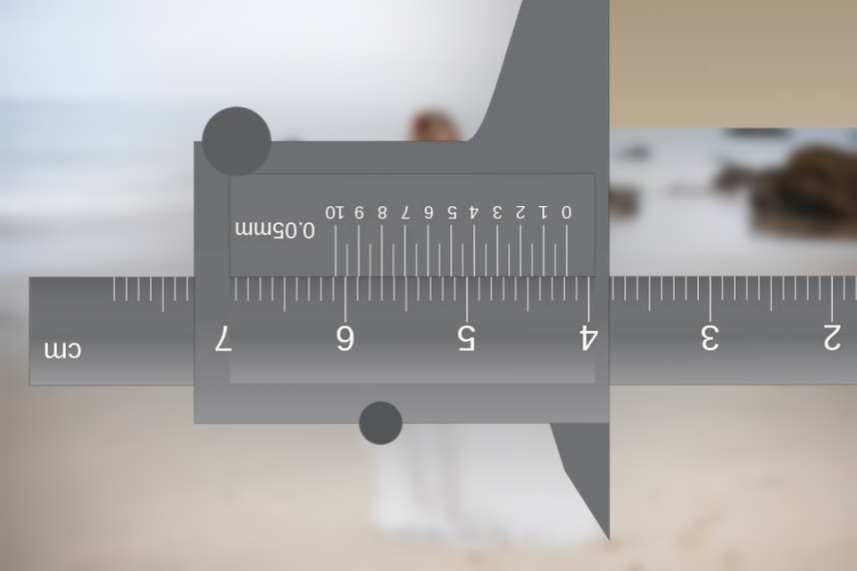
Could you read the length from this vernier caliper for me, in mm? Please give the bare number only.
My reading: 41.8
